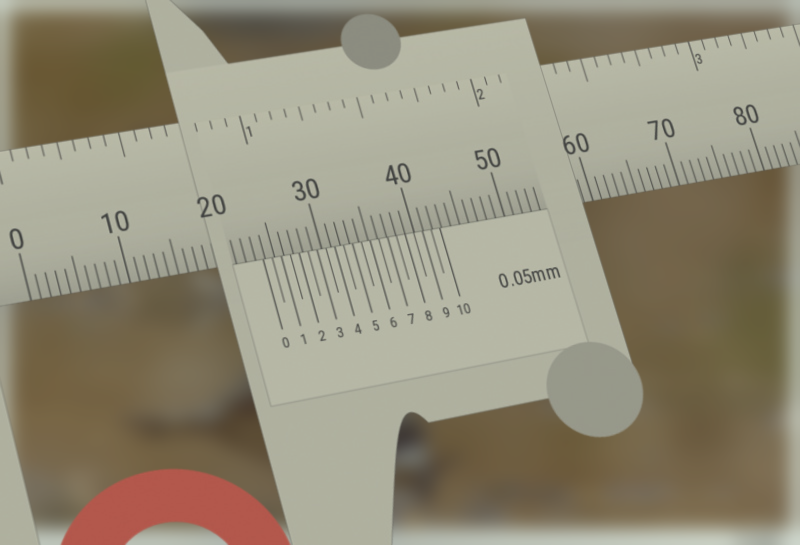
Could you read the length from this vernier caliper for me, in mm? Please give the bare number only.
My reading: 23.8
